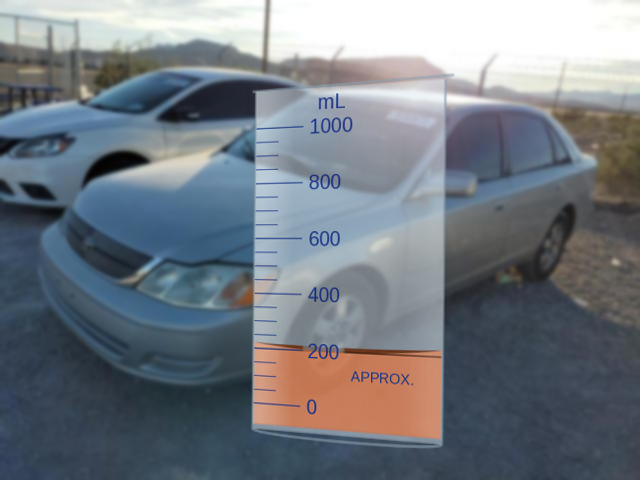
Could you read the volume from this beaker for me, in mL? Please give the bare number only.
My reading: 200
